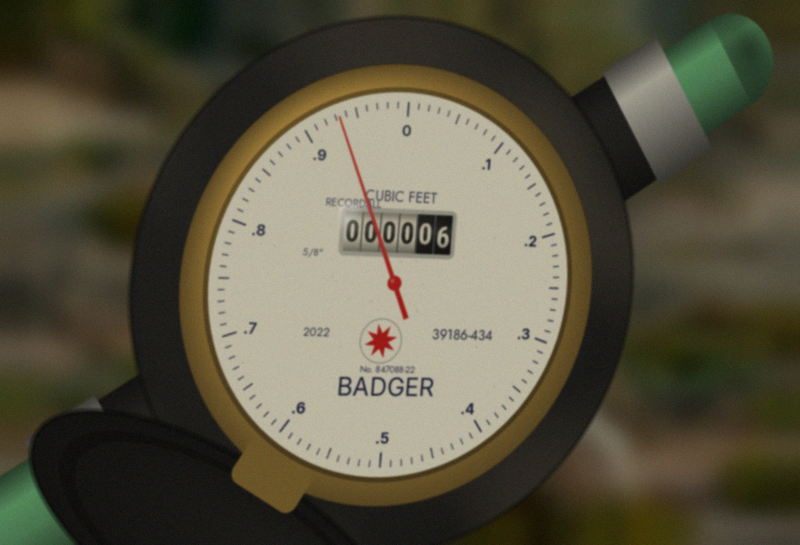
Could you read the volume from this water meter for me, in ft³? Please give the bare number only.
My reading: 5.93
